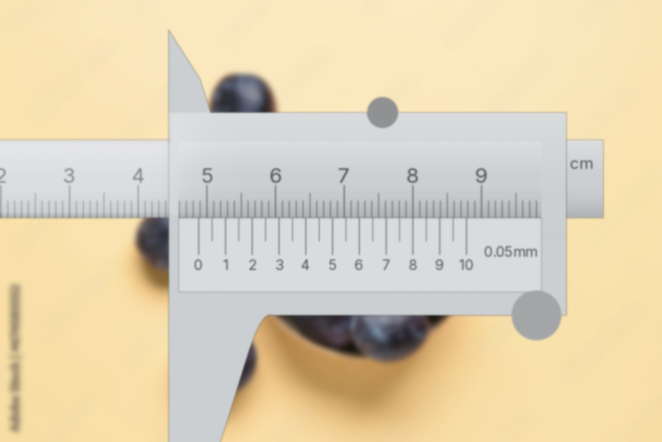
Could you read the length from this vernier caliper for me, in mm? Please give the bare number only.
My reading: 48.8
